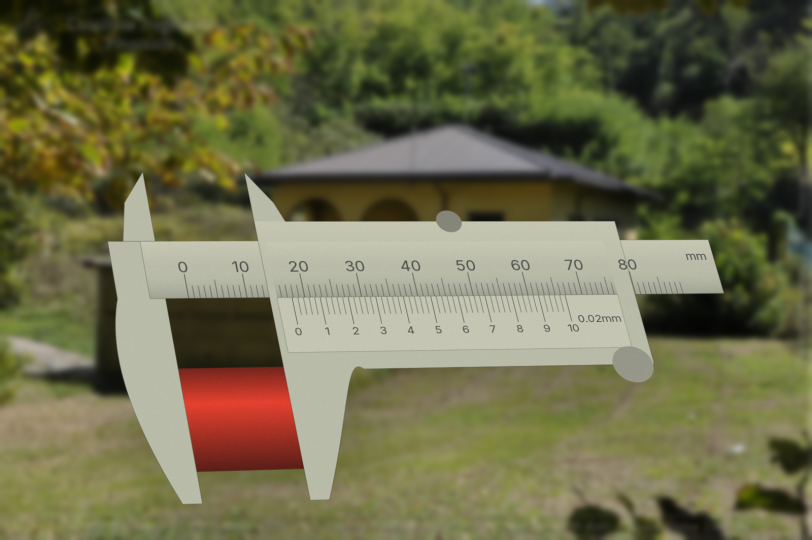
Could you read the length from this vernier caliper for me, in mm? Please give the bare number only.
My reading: 17.8
